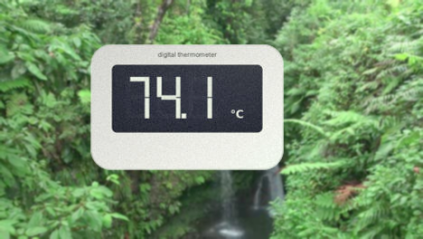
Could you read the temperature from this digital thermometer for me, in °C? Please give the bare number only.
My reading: 74.1
